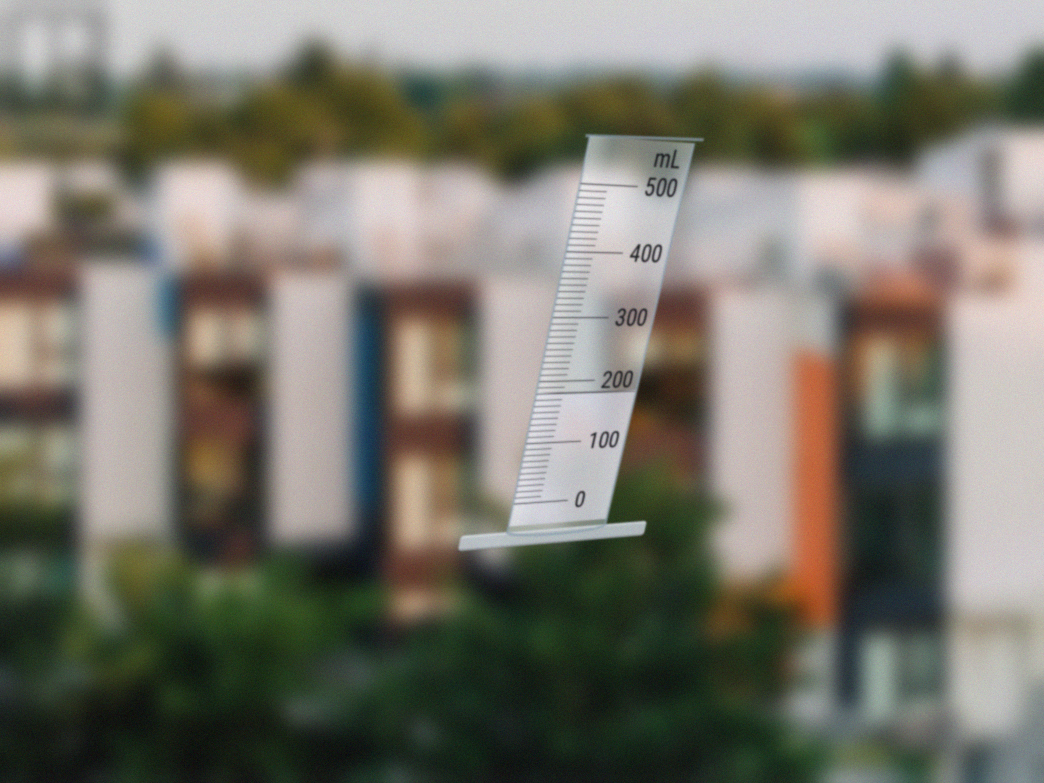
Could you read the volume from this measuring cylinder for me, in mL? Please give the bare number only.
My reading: 180
